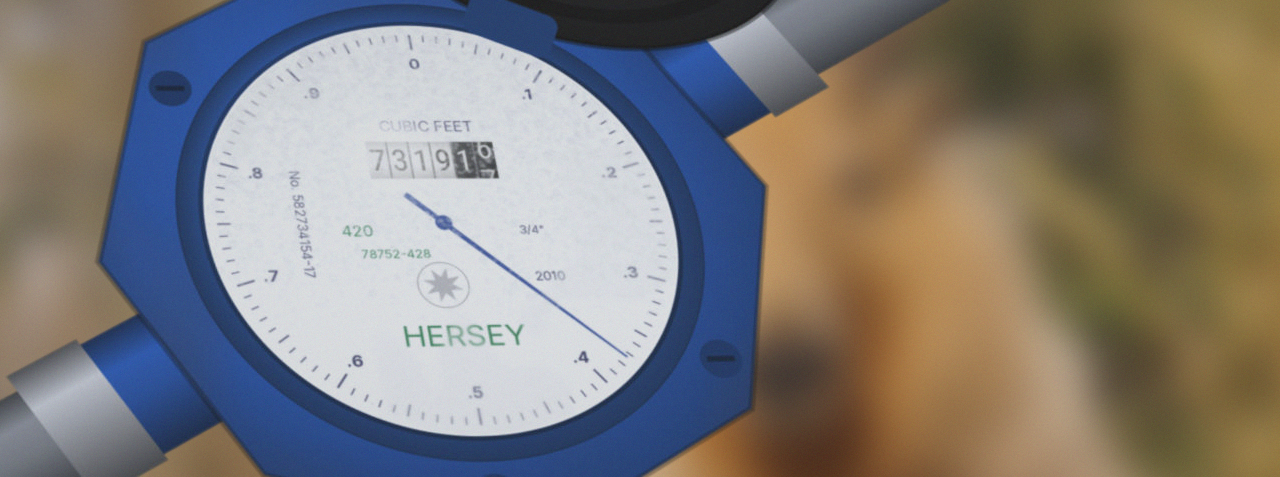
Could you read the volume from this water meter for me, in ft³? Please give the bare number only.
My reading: 731916.37
